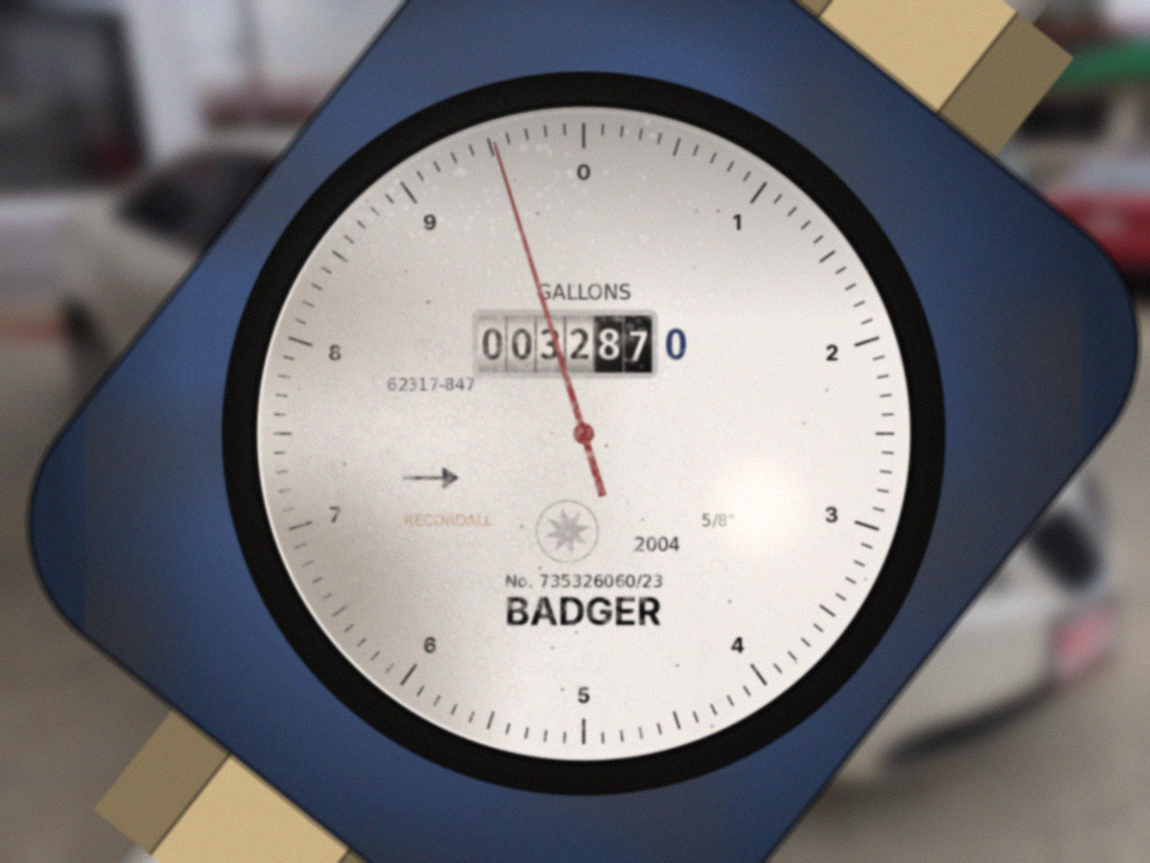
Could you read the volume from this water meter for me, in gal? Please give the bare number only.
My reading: 32869.5
